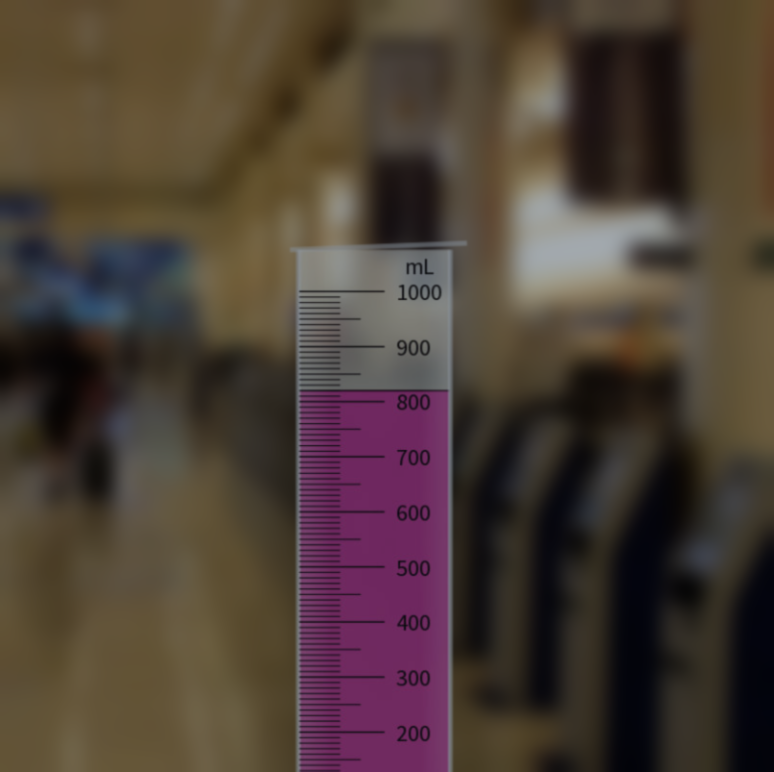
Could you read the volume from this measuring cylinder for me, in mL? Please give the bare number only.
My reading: 820
